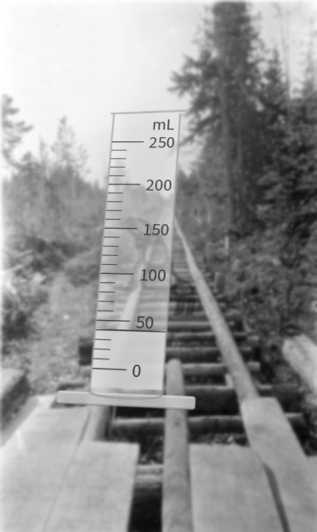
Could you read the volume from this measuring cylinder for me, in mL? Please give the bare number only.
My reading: 40
